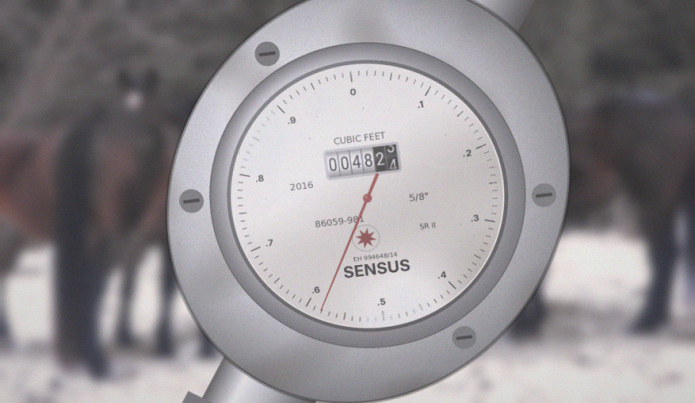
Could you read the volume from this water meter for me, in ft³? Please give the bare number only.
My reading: 4823.58
